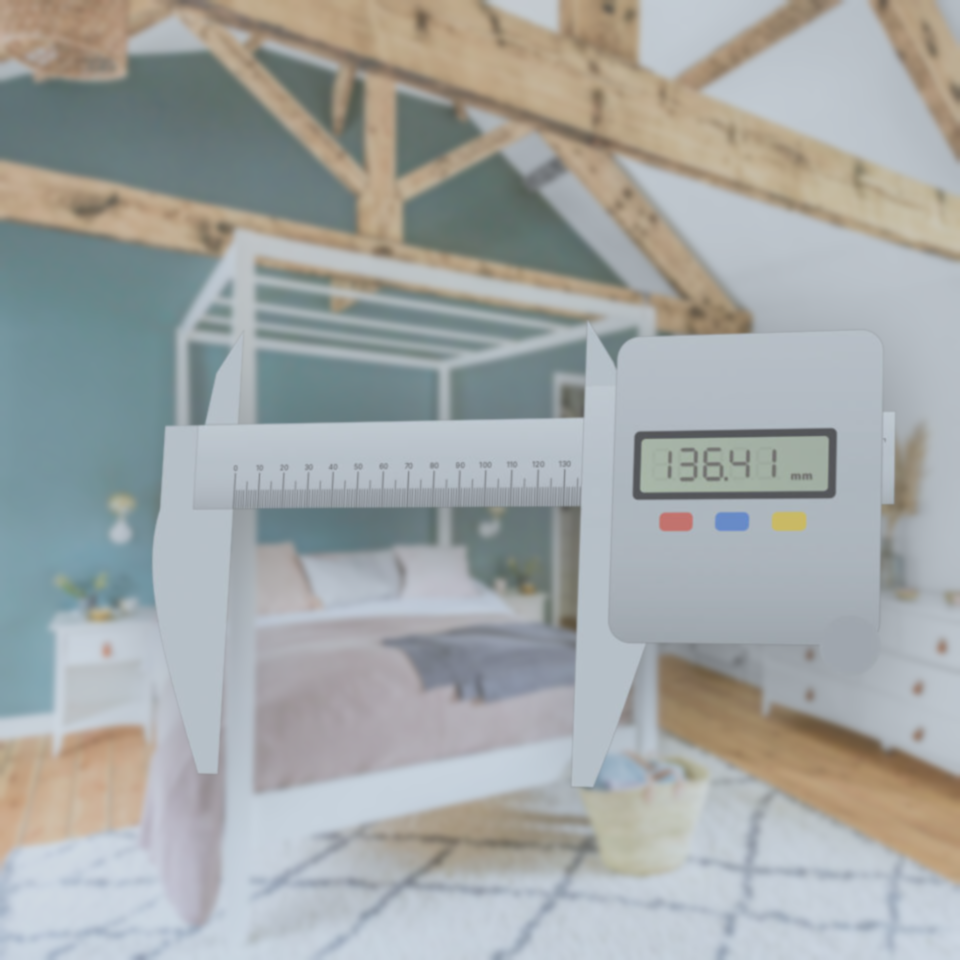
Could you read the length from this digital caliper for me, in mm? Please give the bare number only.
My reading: 136.41
